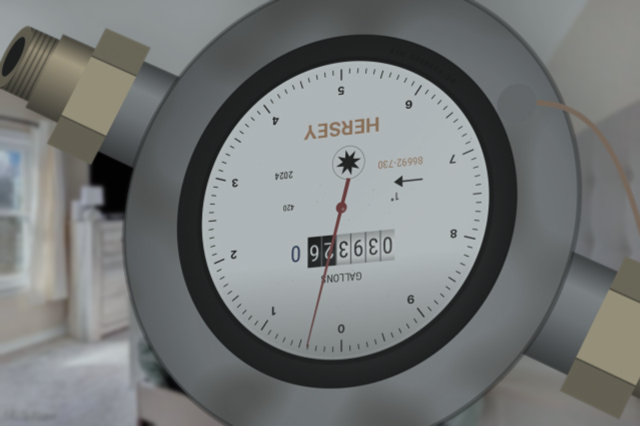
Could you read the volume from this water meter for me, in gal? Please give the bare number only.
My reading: 393260.4
